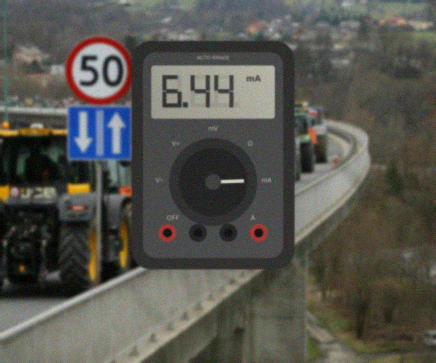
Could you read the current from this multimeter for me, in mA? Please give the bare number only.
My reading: 6.44
